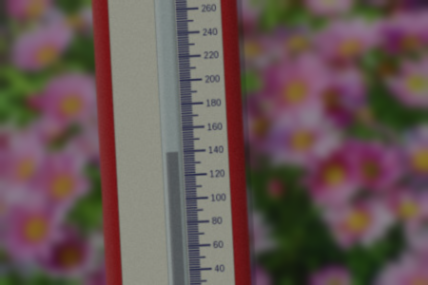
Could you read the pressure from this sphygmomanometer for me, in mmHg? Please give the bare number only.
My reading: 140
